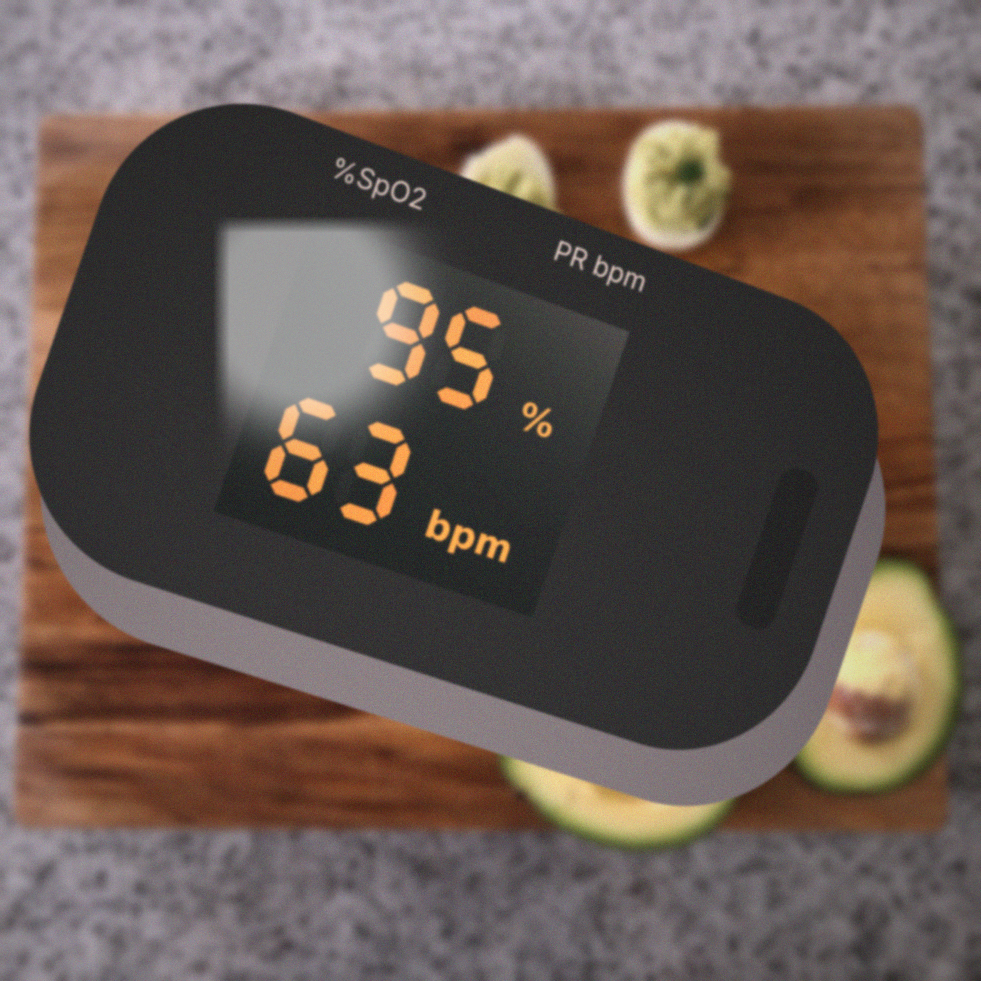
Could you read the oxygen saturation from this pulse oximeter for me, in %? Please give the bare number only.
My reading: 95
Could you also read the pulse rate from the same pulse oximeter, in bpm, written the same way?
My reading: 63
